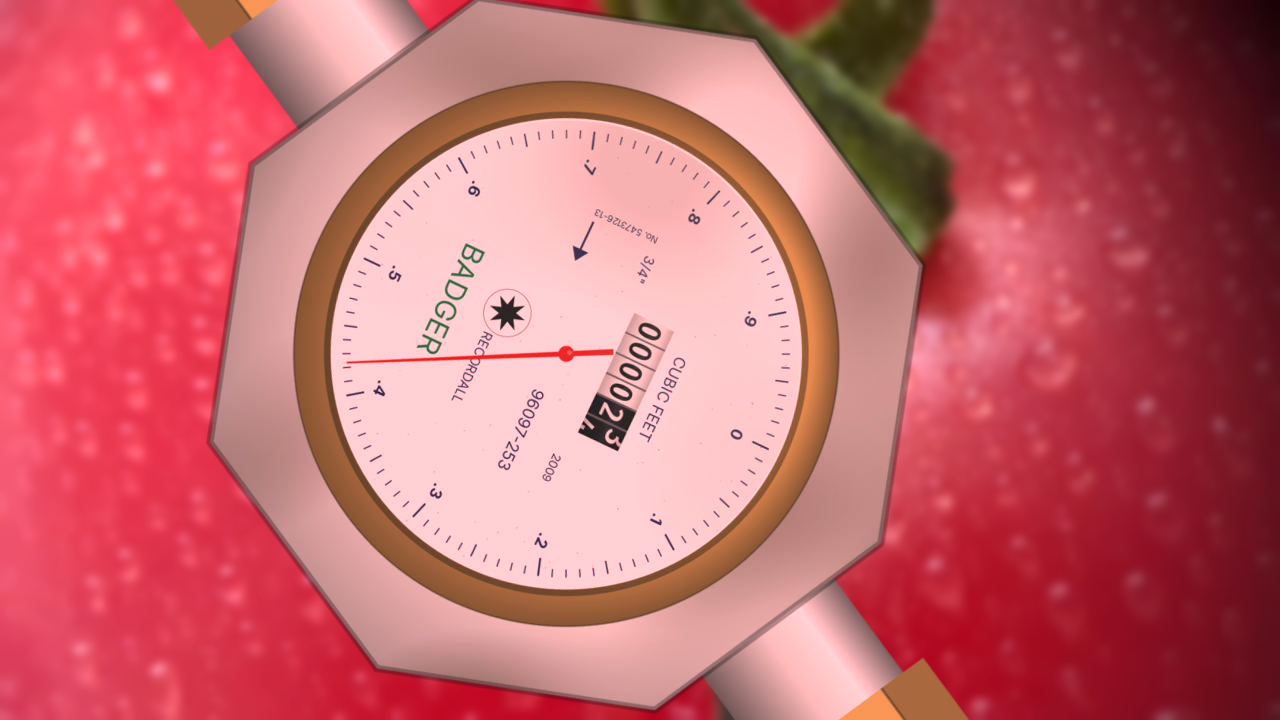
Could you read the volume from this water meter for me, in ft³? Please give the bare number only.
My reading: 23.42
